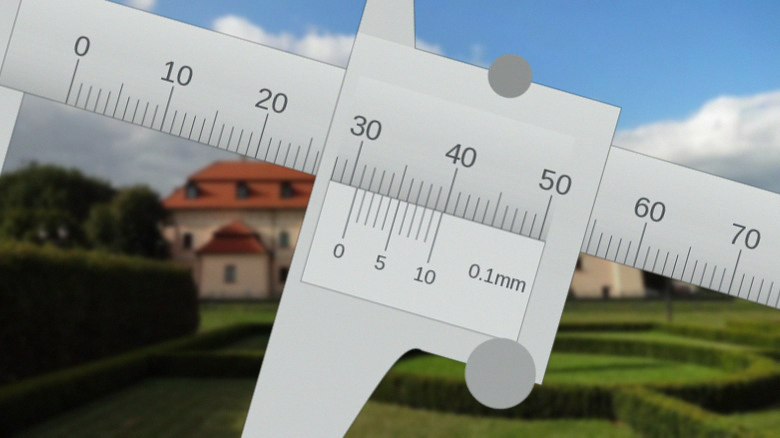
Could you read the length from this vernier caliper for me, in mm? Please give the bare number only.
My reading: 30.8
